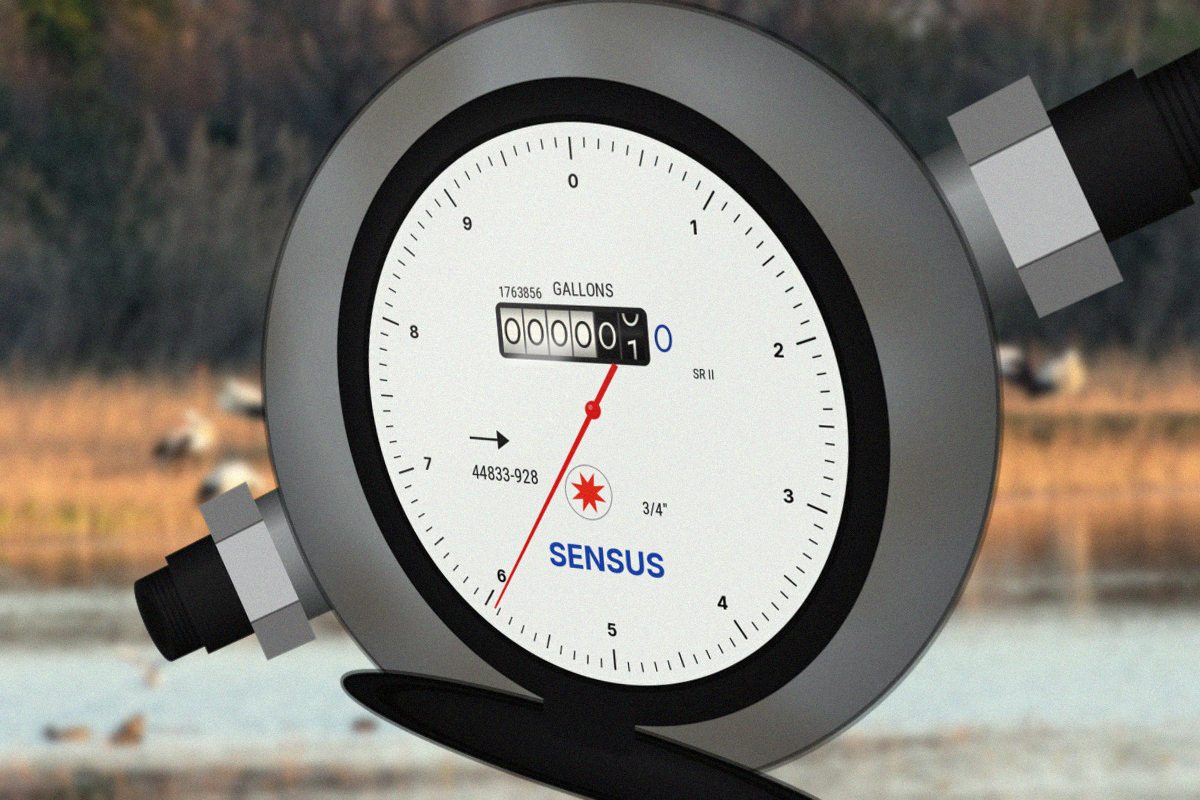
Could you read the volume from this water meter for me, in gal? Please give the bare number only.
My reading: 5.9
